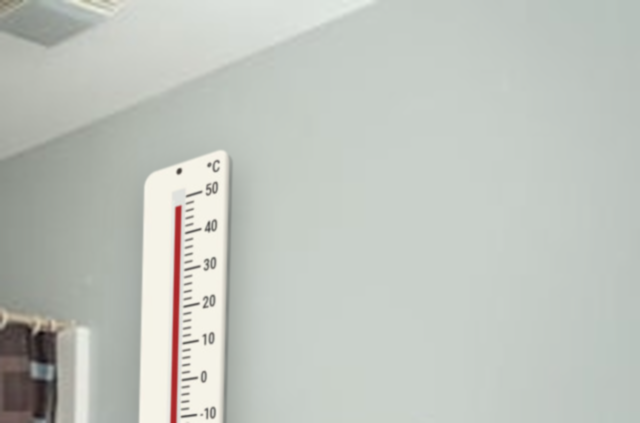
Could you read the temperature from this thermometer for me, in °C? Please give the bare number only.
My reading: 48
